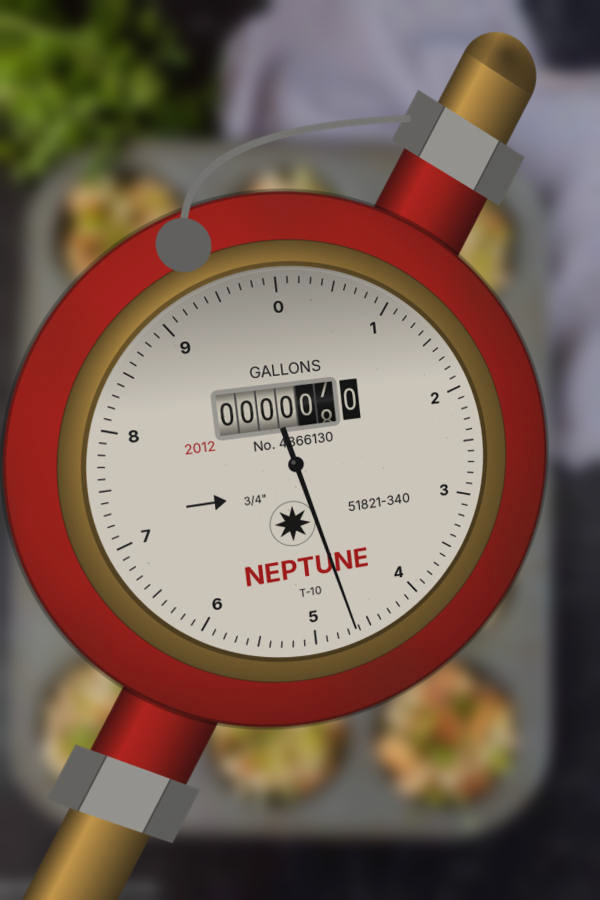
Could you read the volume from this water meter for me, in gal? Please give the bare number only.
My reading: 74.6
